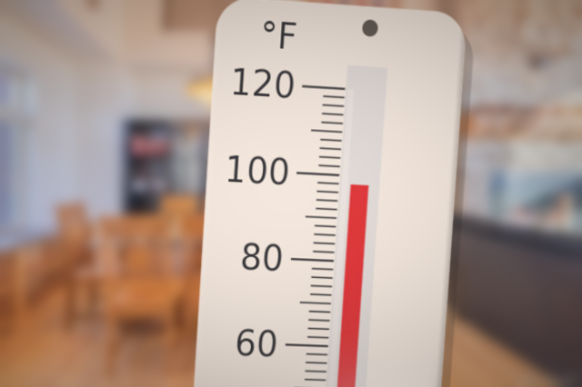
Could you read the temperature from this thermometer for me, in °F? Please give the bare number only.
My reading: 98
